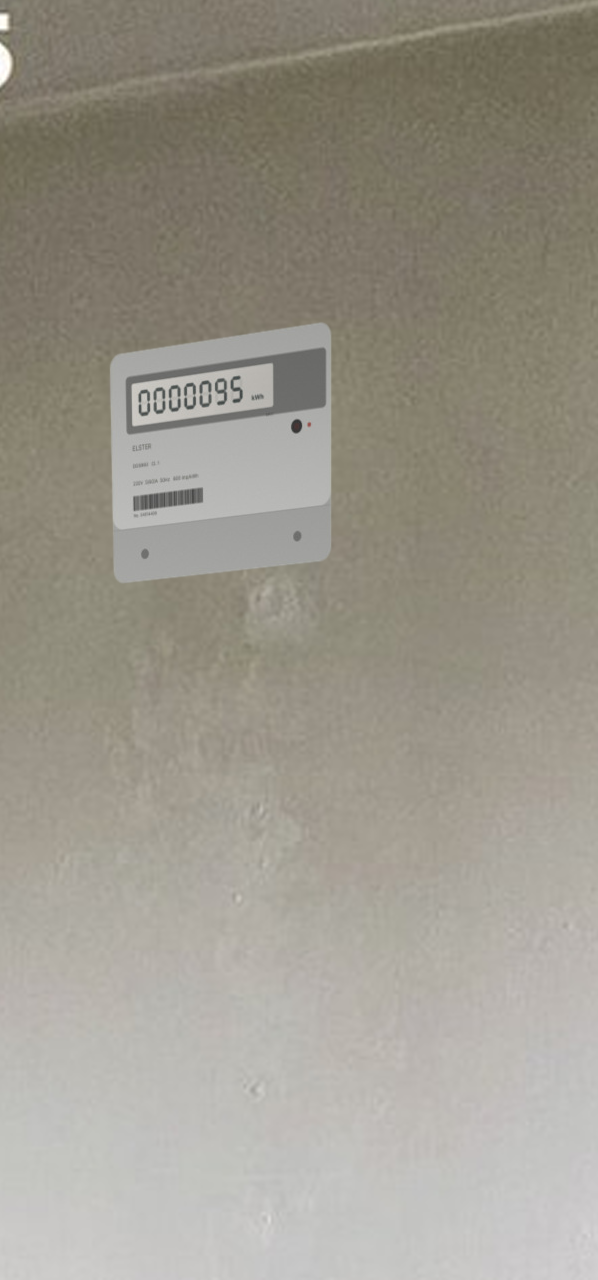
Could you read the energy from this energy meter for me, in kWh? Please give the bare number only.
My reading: 95
